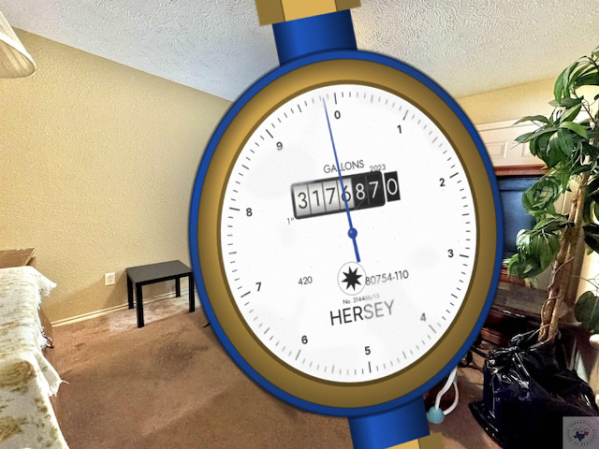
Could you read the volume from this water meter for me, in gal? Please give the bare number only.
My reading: 3176869.8
